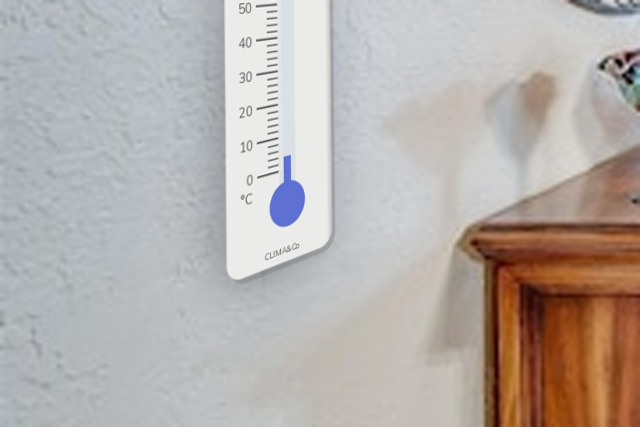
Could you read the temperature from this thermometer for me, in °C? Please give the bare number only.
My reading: 4
